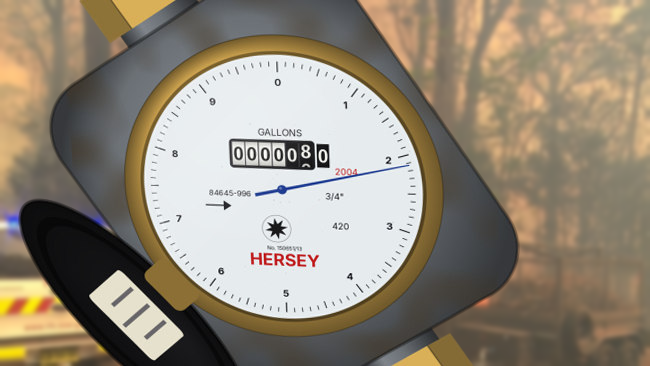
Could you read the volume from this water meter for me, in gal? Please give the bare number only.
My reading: 82.1
